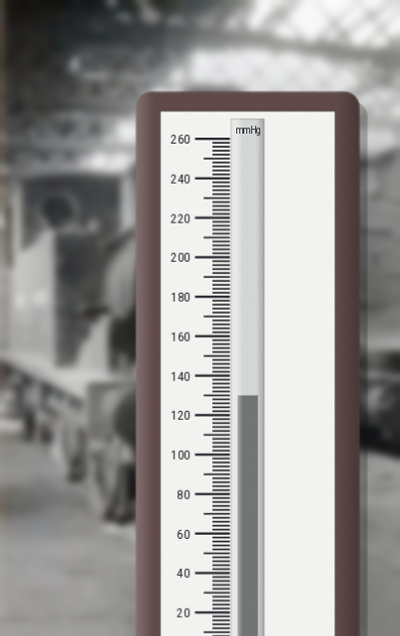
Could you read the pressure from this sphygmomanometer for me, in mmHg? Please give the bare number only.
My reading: 130
